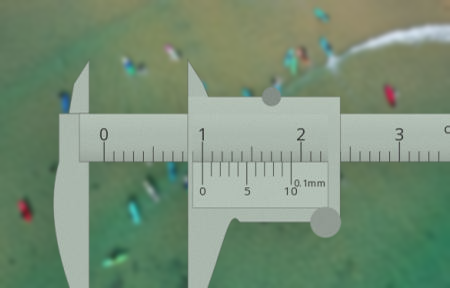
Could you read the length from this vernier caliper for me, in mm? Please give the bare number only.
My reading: 10.0
